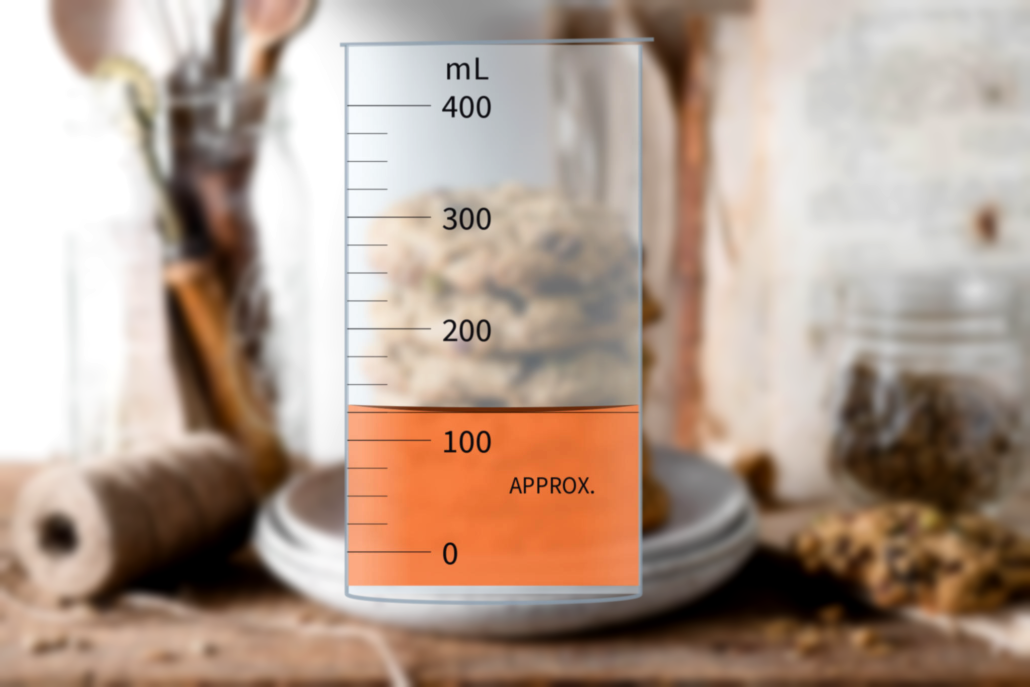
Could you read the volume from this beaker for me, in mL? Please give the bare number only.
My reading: 125
